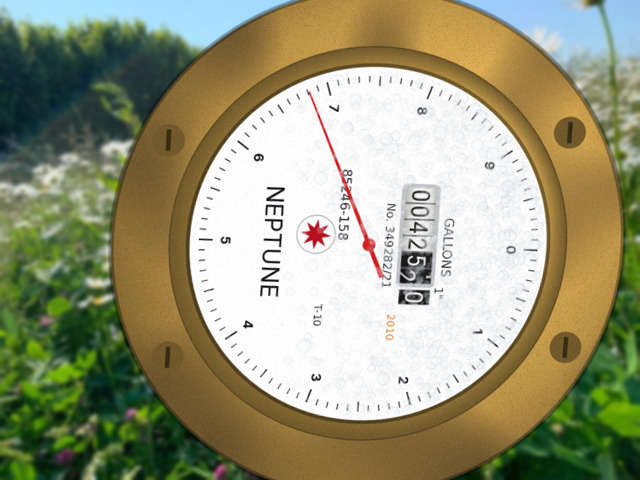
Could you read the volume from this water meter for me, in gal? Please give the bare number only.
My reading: 42516.8
